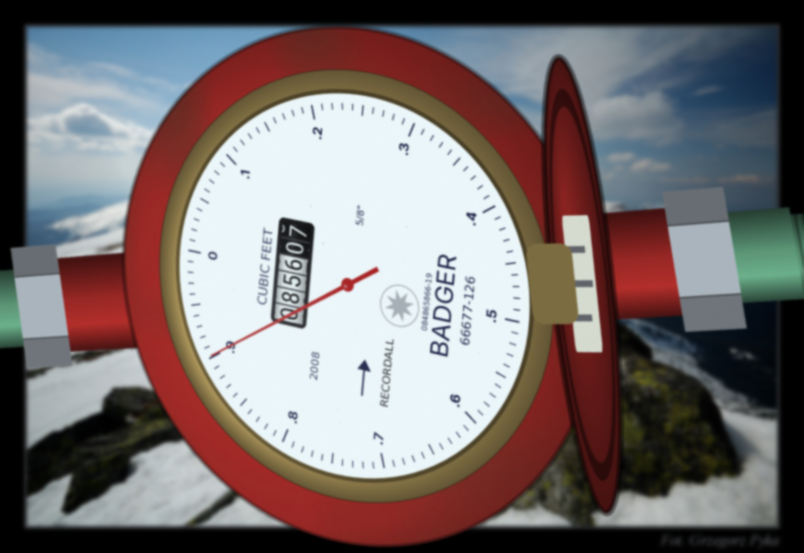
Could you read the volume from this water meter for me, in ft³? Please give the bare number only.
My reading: 85606.90
